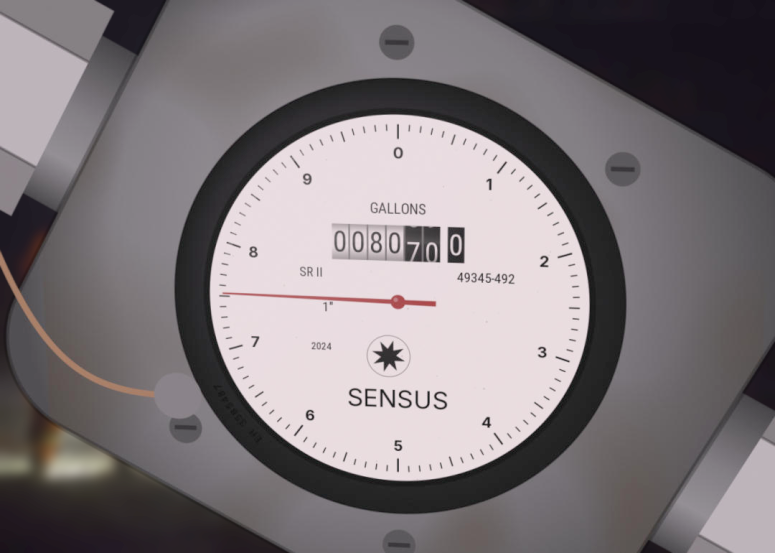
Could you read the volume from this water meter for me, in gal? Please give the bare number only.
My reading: 80697.5
